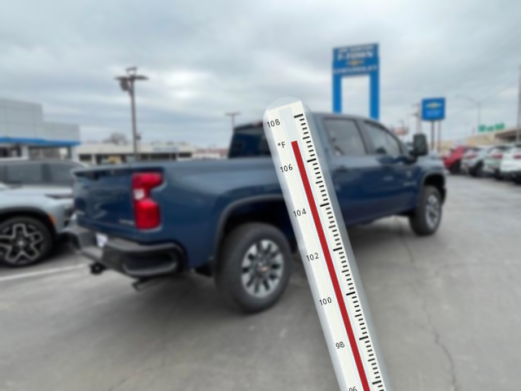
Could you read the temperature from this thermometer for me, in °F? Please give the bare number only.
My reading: 107
